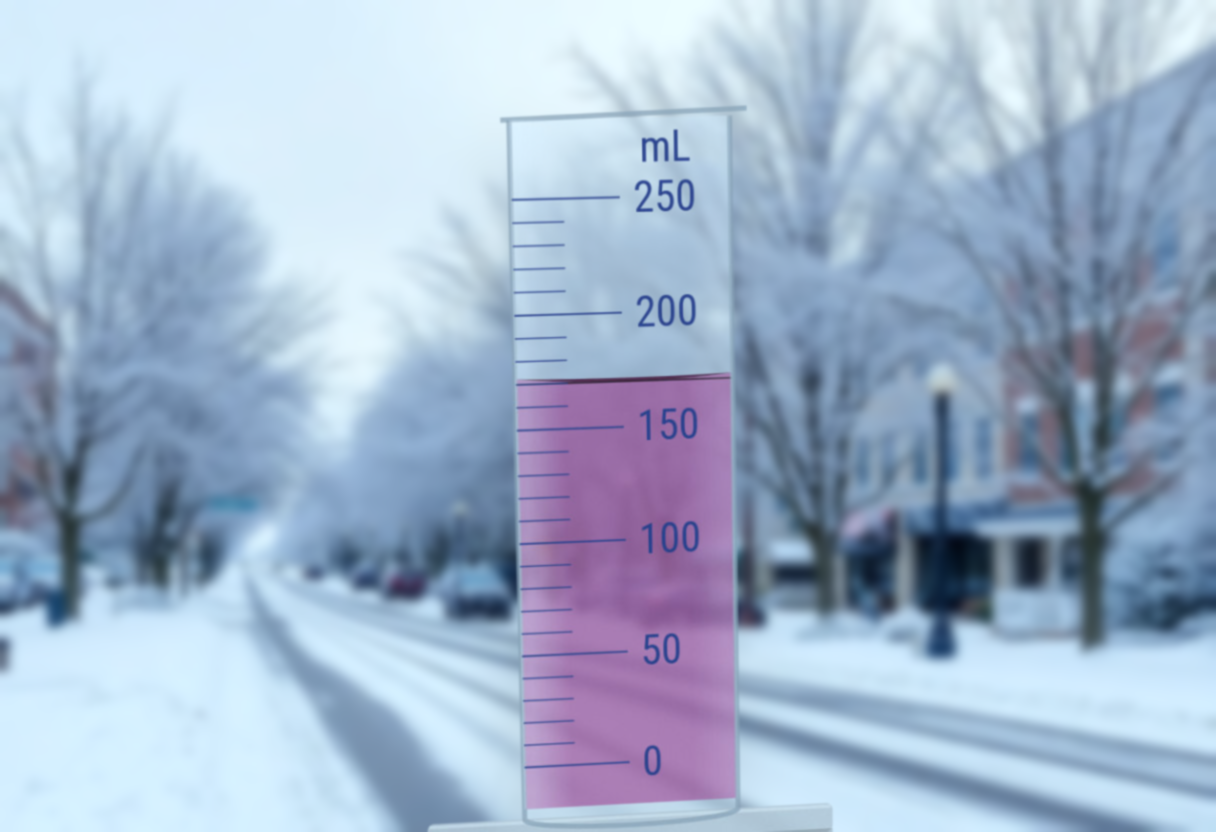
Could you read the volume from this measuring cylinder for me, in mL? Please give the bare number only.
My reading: 170
